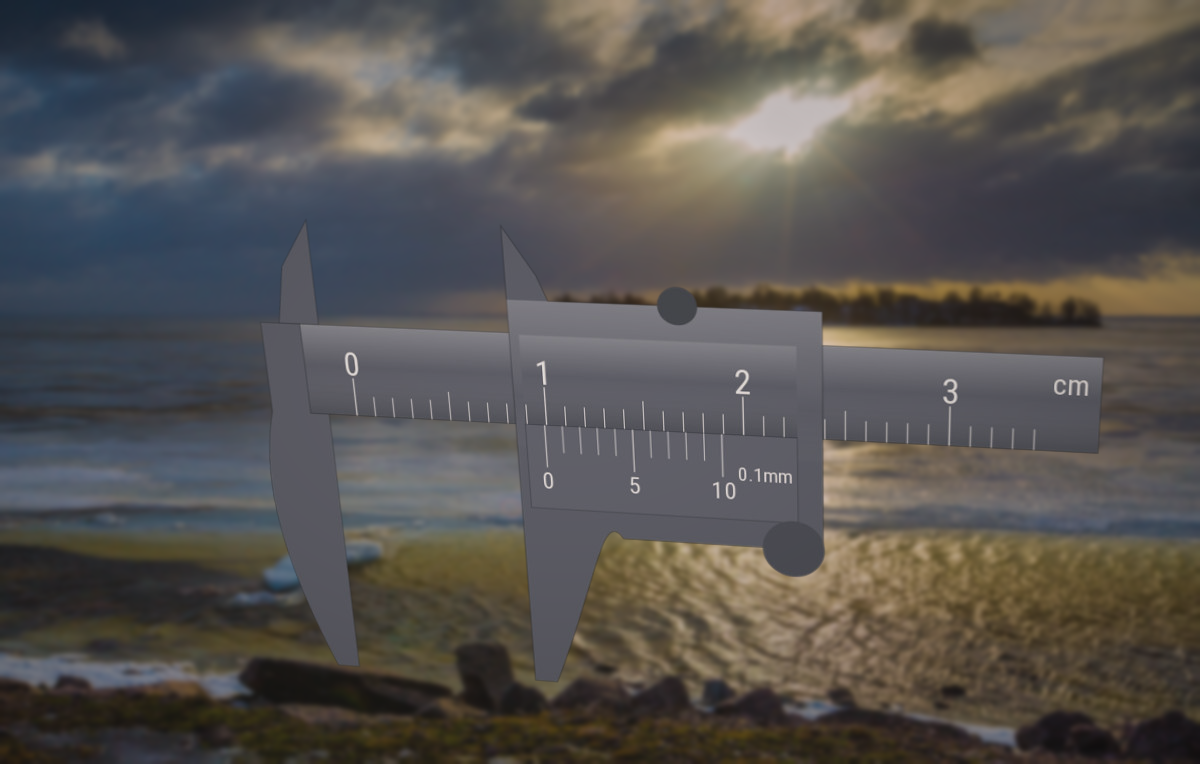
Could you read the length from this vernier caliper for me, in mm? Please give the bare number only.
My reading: 9.9
